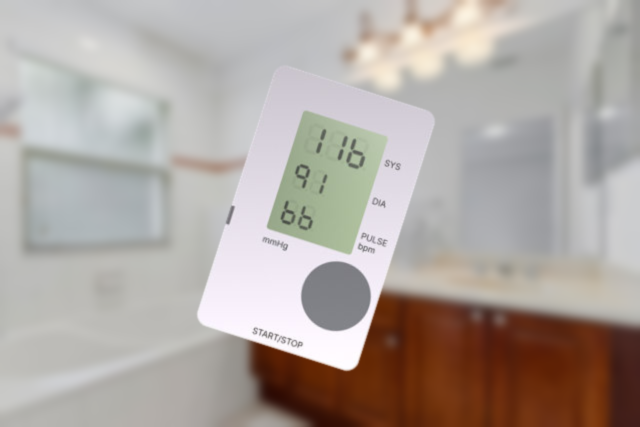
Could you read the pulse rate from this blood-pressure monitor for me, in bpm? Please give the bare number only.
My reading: 66
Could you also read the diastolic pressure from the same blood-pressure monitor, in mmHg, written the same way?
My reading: 91
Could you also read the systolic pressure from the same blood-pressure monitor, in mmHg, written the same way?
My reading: 116
